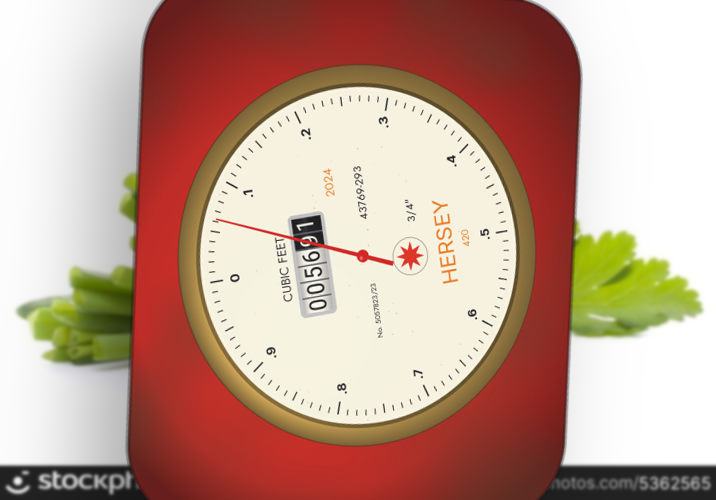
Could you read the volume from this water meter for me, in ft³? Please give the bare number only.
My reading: 5691.06
